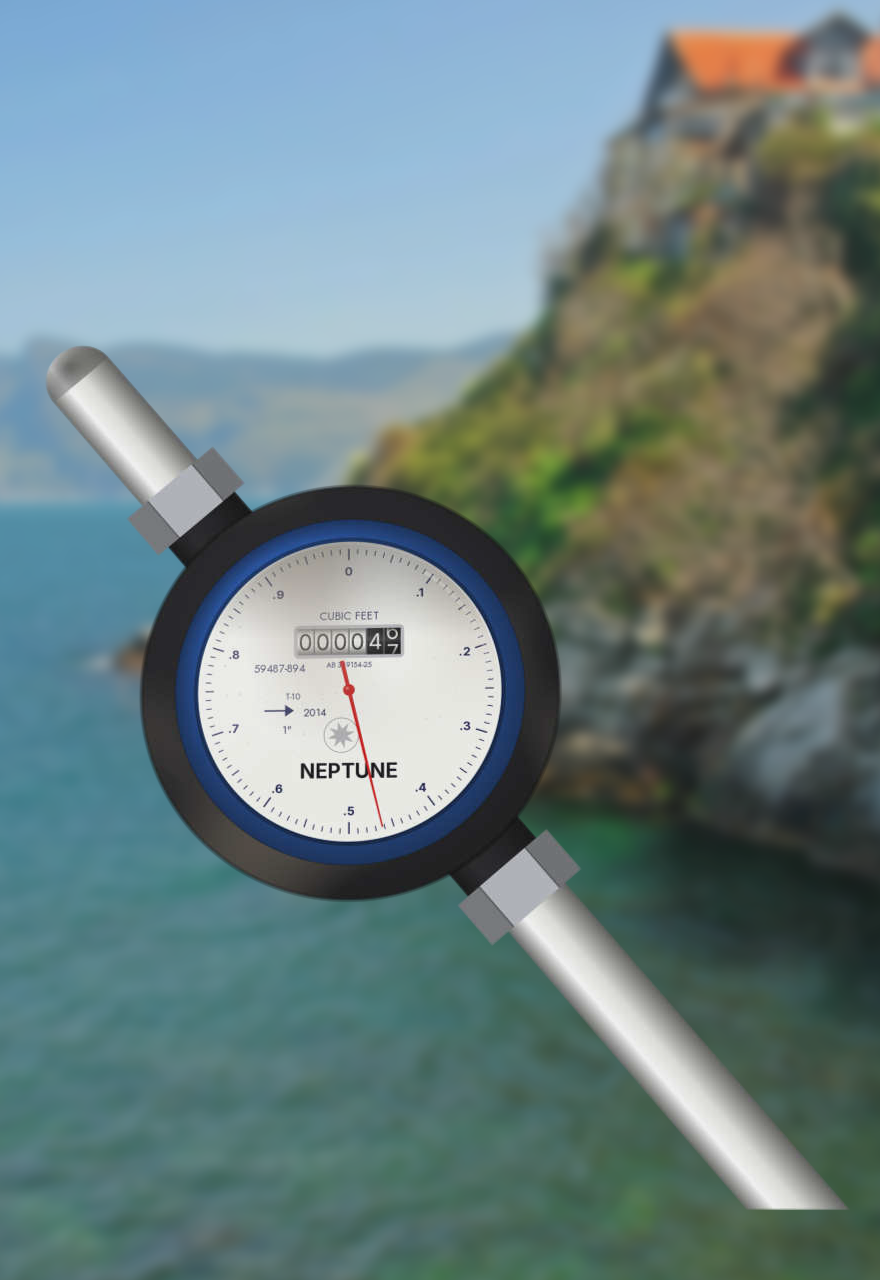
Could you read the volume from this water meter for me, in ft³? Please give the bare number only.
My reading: 46.46
